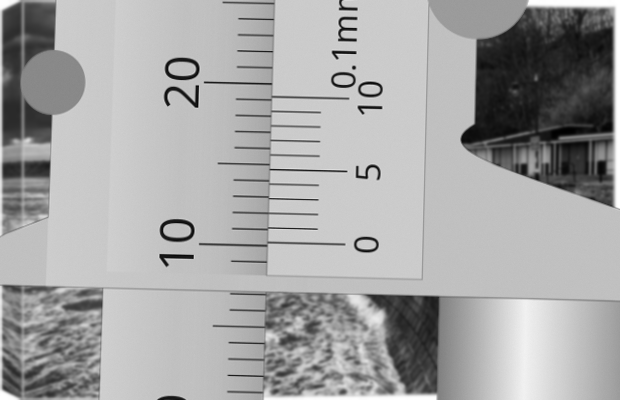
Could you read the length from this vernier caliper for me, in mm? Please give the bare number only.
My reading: 10.2
